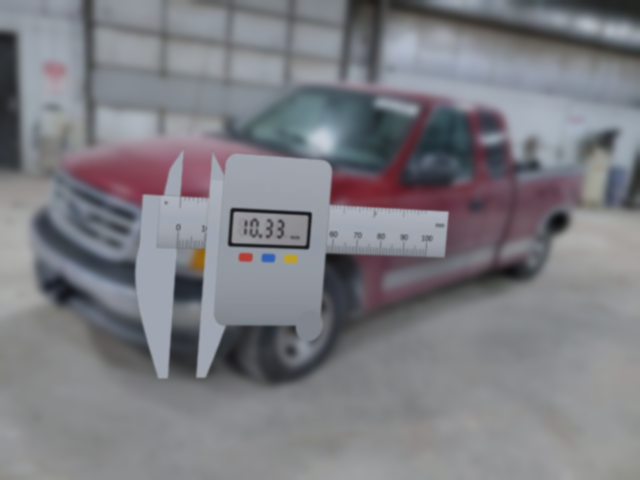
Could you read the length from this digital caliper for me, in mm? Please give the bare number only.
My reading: 10.33
